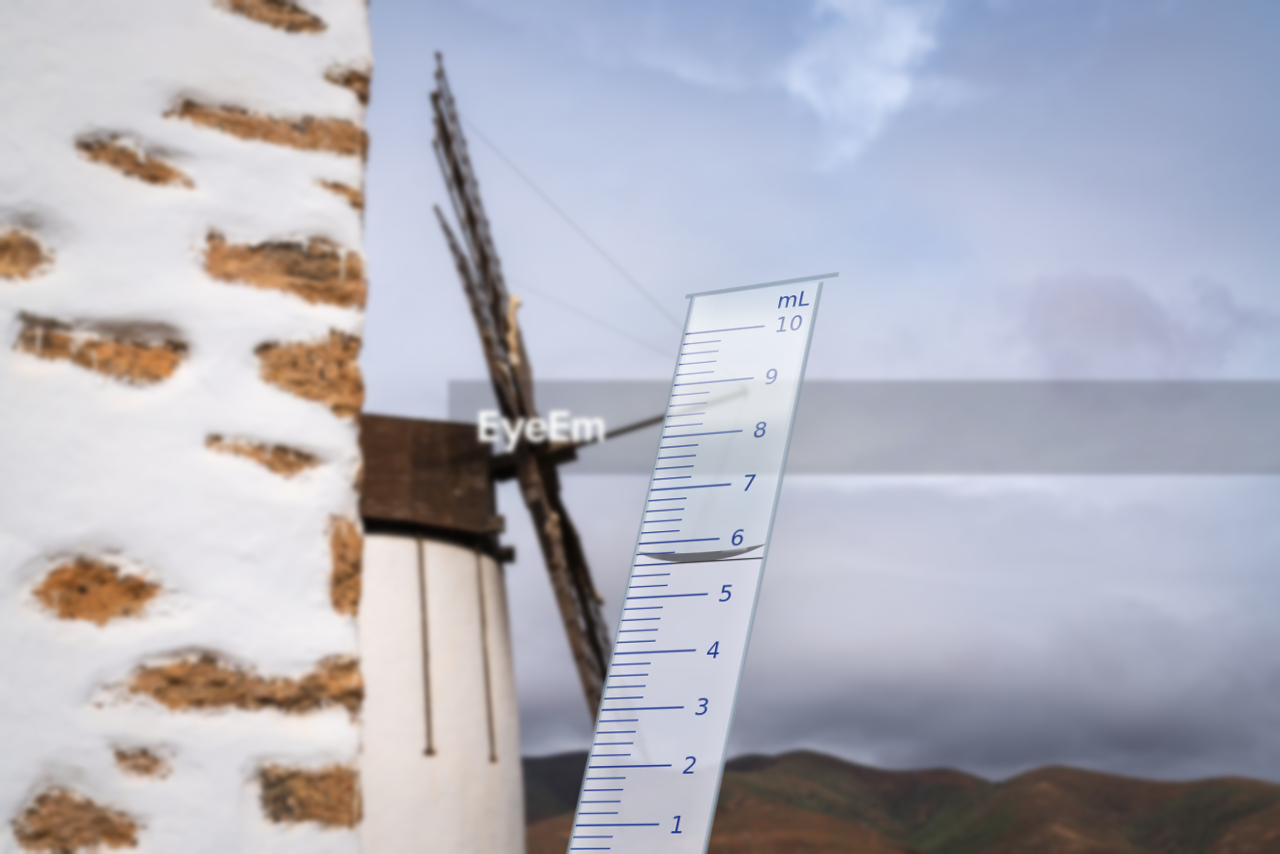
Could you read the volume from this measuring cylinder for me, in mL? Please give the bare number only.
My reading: 5.6
